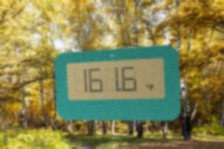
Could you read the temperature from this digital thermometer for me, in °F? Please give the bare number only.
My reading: 161.6
